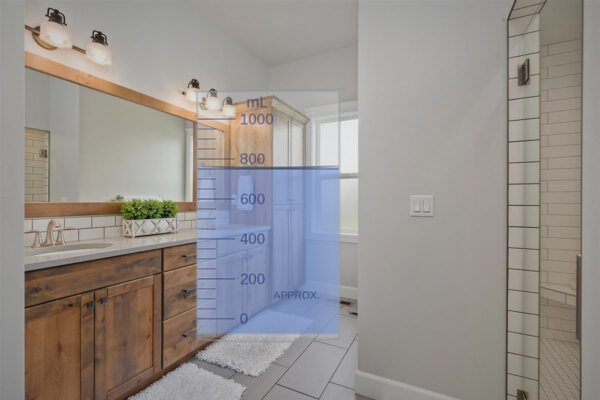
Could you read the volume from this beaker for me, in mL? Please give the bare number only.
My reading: 750
